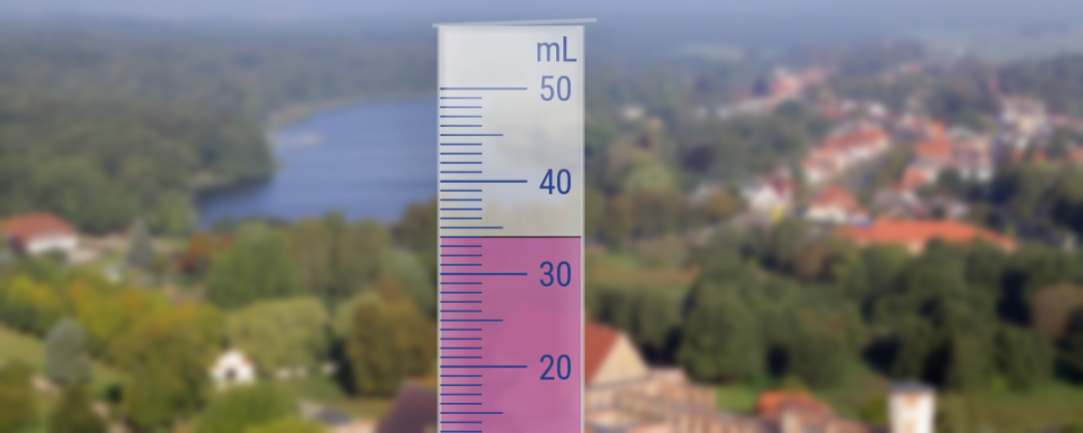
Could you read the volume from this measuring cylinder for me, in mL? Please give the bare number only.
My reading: 34
